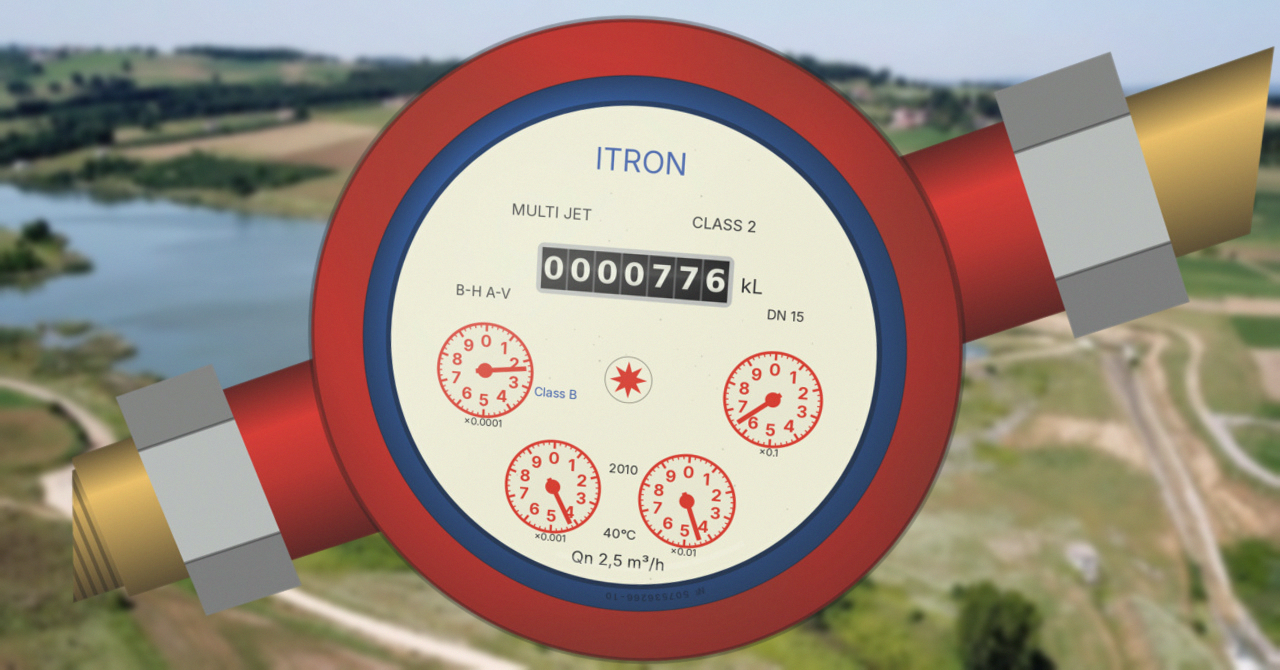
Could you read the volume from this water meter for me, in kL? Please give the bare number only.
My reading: 776.6442
